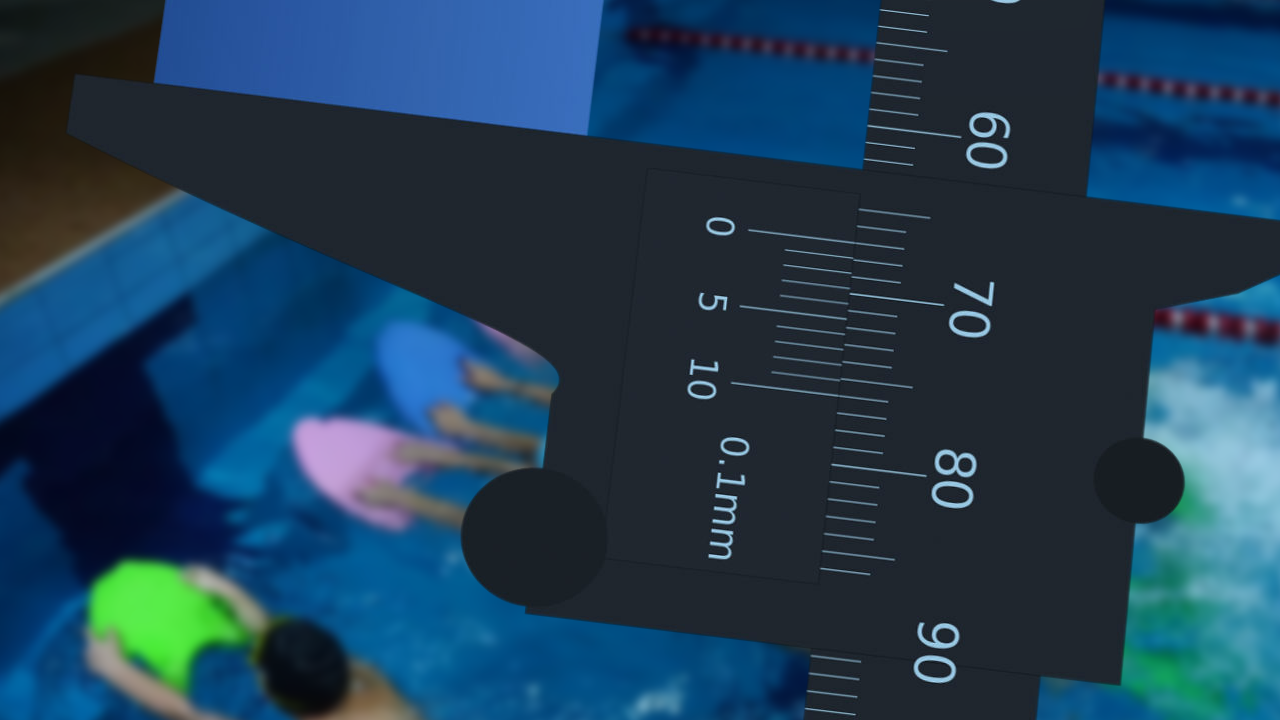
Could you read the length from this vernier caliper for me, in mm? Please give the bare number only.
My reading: 67.0
